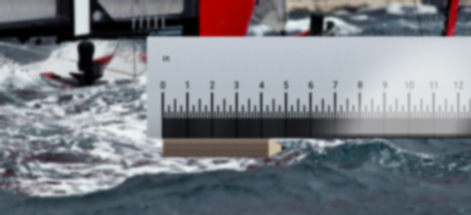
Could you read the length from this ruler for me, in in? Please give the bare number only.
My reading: 5
